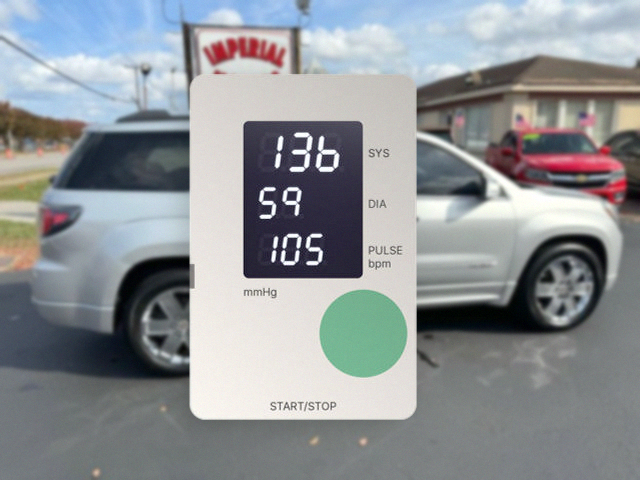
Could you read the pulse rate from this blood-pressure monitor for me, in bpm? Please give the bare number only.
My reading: 105
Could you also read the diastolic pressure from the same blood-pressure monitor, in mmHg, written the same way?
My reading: 59
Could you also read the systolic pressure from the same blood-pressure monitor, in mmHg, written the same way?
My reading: 136
